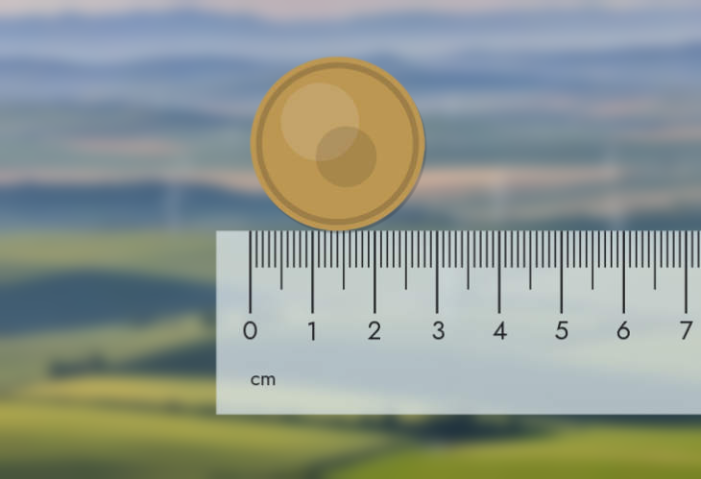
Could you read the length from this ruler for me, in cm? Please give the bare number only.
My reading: 2.8
